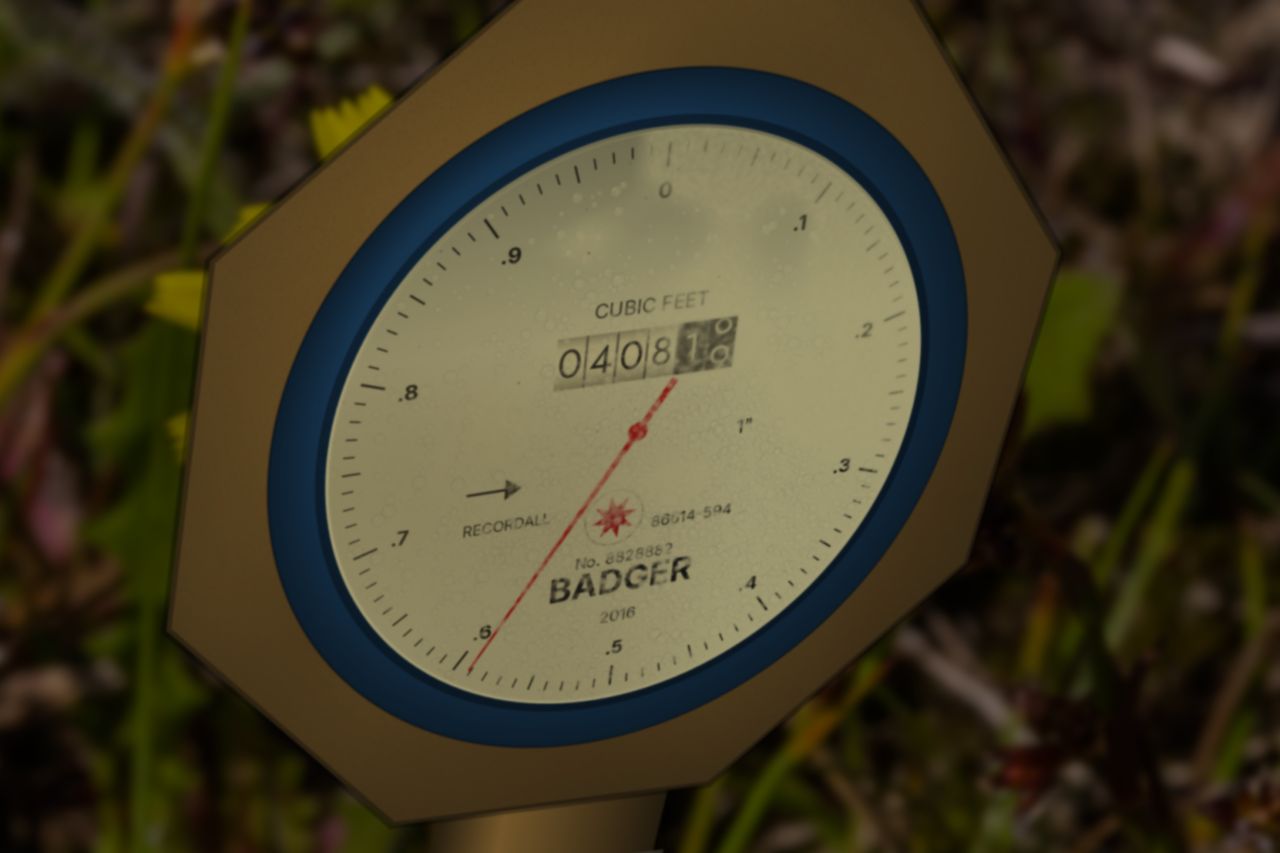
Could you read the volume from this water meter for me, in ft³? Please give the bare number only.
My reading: 40818.59
